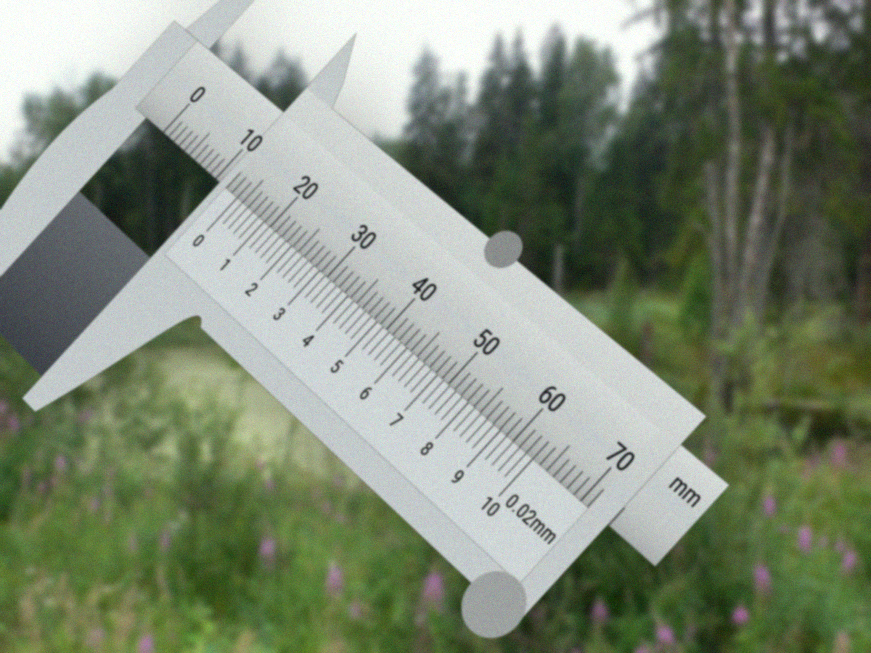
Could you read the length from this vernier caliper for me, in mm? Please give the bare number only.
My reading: 14.0
